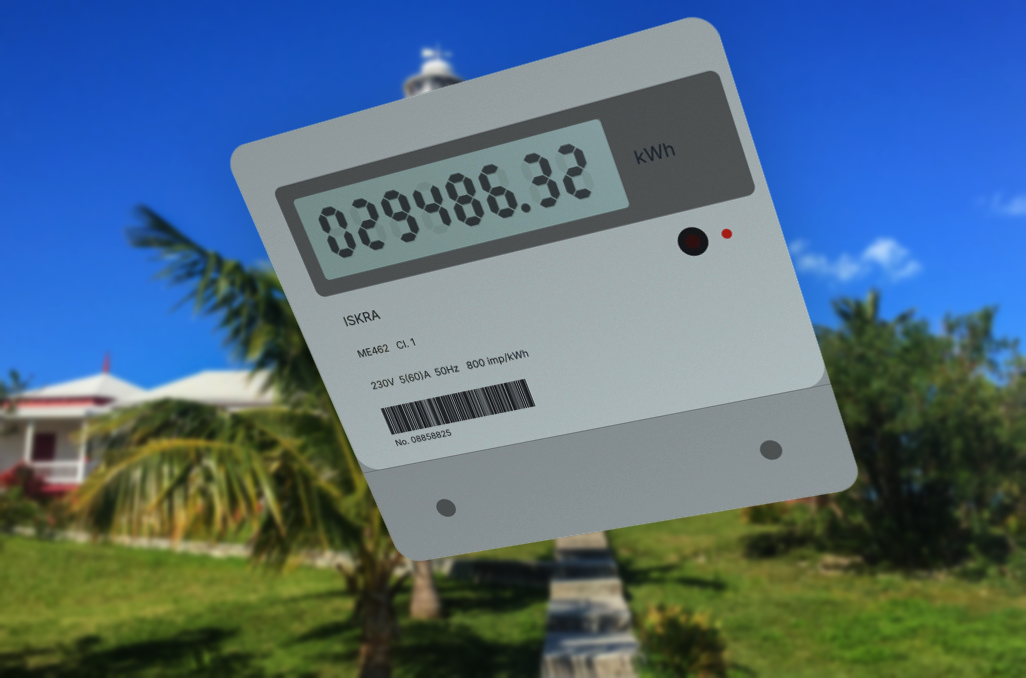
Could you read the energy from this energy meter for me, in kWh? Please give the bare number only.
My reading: 29486.32
